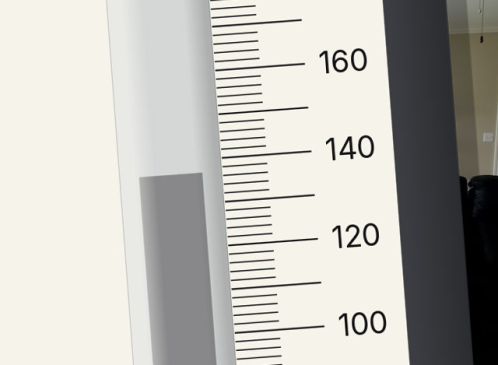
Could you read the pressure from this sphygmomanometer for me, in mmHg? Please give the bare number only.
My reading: 137
